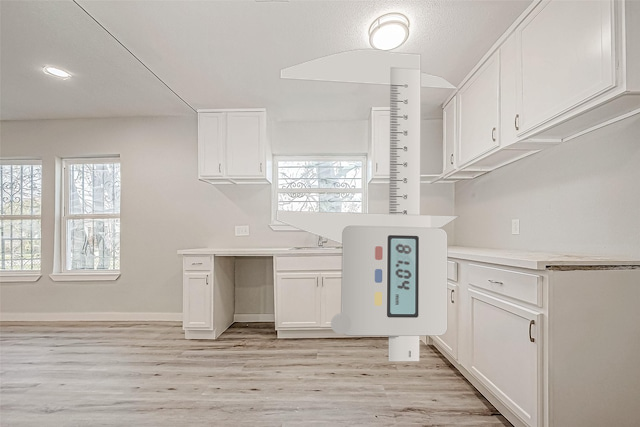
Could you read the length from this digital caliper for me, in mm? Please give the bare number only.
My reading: 81.04
